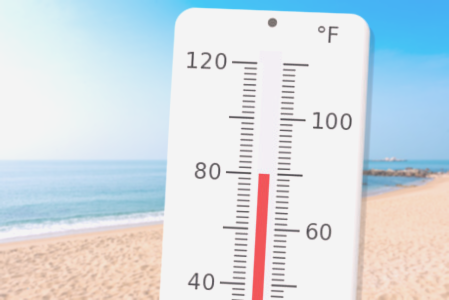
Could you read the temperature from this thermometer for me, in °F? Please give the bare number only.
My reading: 80
